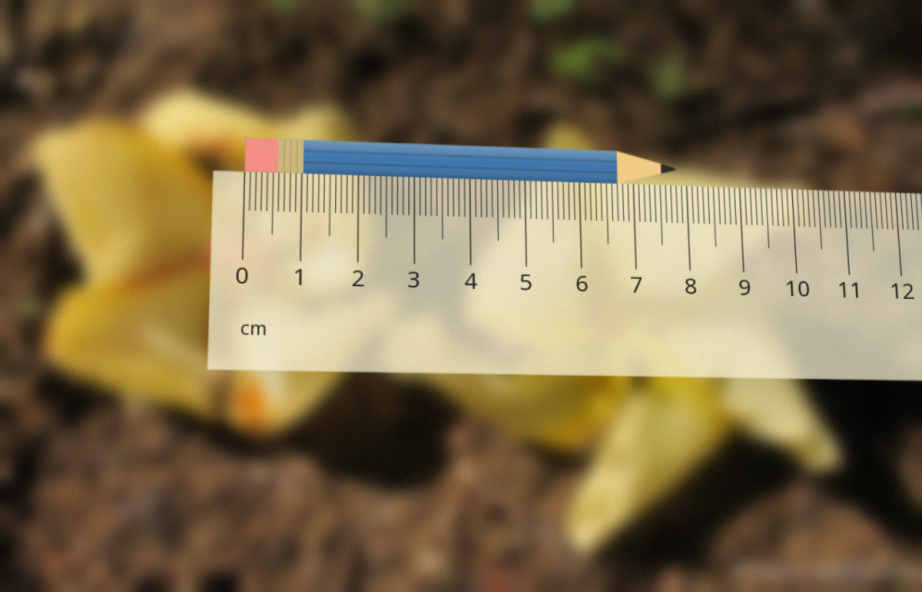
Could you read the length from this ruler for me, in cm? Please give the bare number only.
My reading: 7.8
